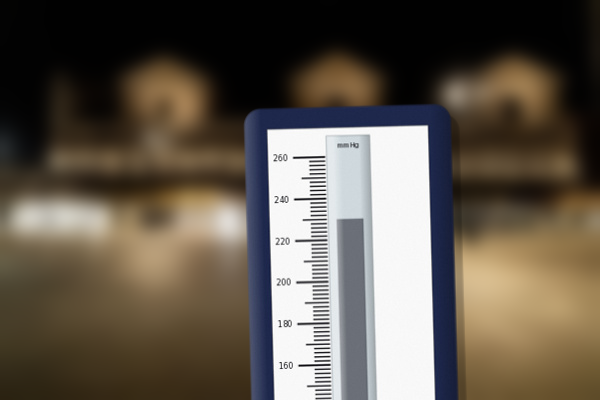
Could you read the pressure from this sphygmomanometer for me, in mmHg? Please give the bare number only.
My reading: 230
